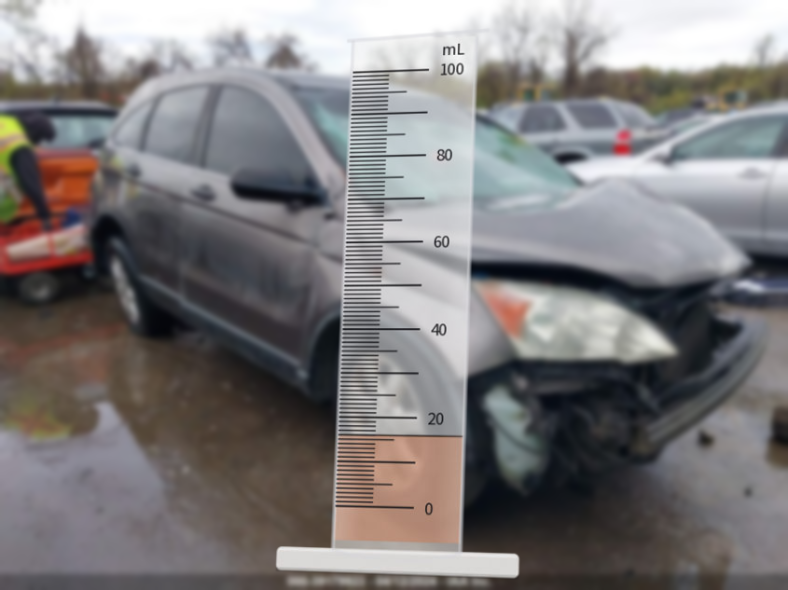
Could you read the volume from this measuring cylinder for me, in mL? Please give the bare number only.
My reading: 16
